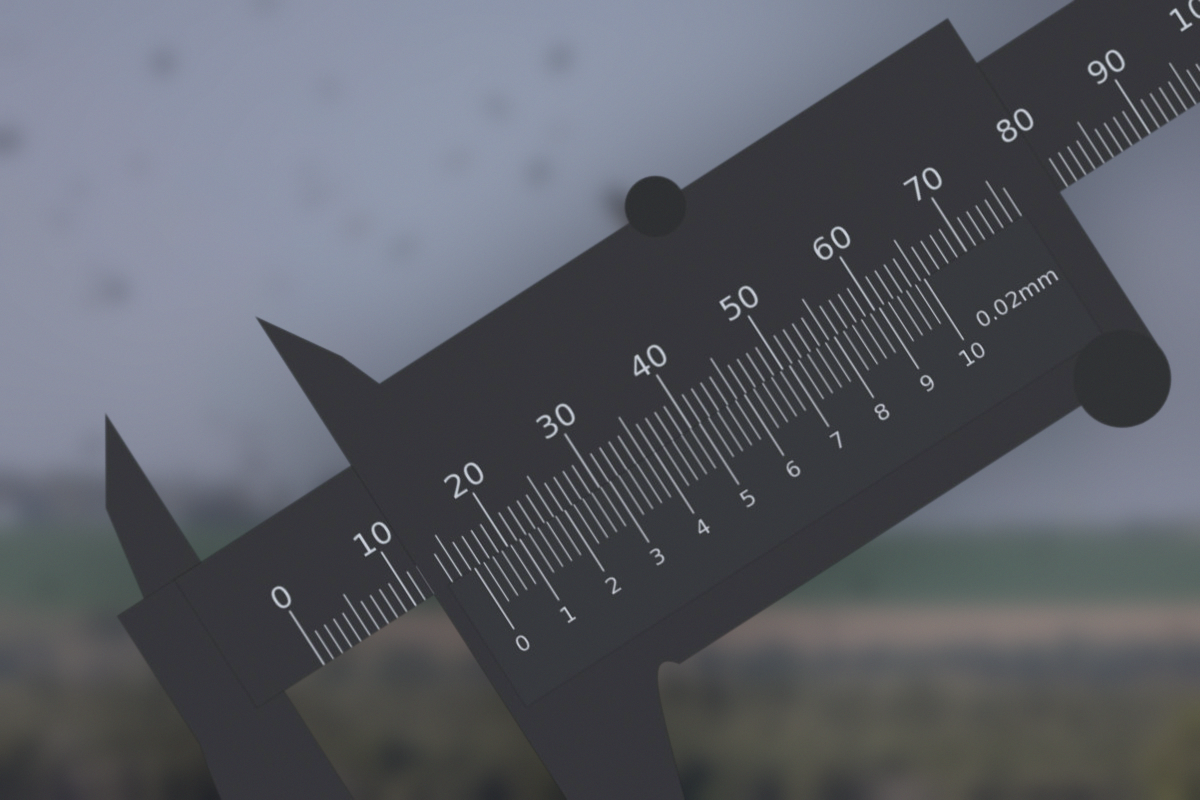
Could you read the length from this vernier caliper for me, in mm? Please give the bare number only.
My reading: 16.4
